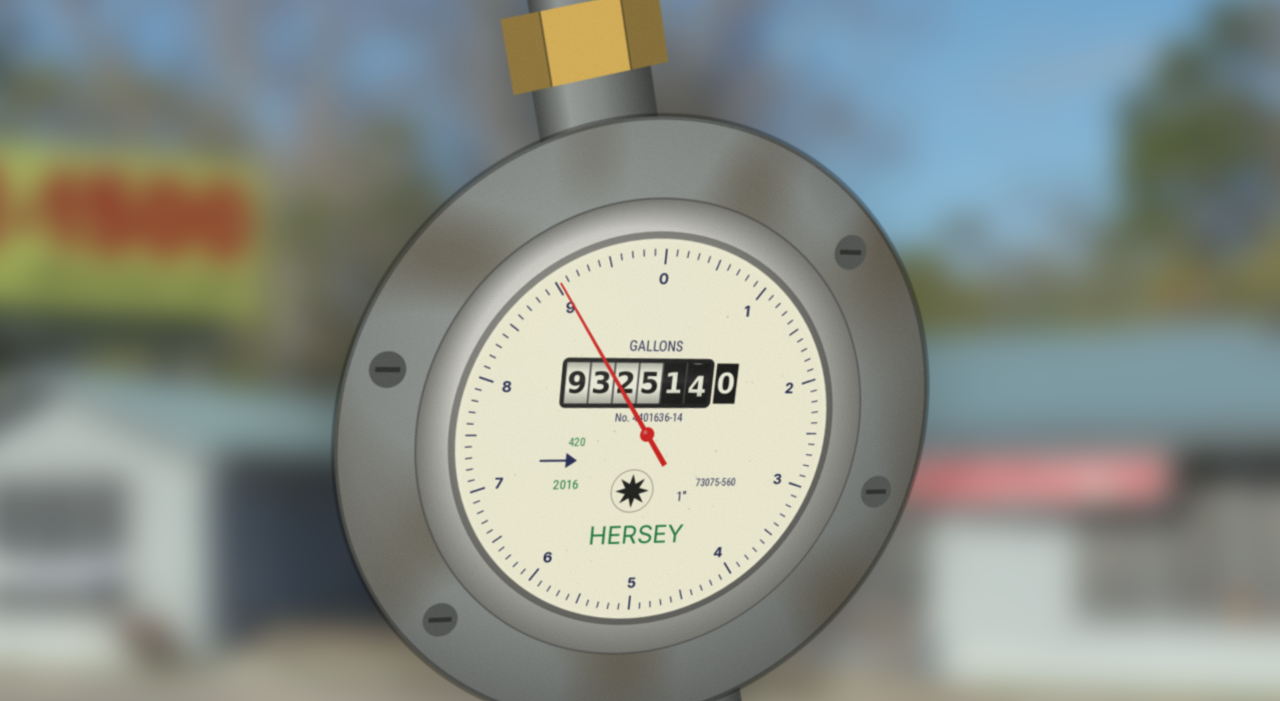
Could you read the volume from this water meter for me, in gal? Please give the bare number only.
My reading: 9325139.0
